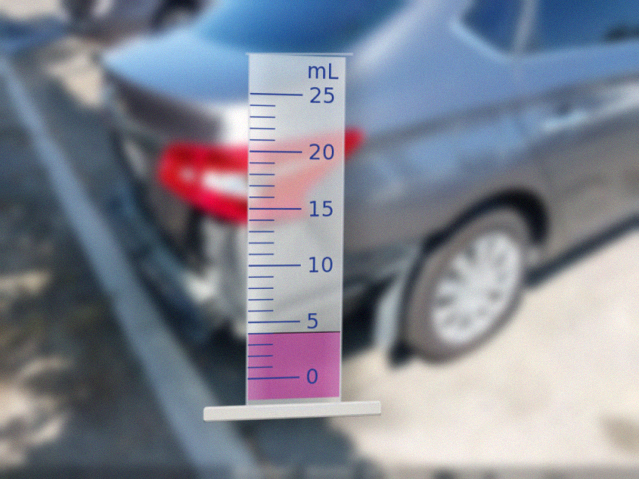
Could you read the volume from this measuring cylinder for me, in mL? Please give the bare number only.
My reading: 4
